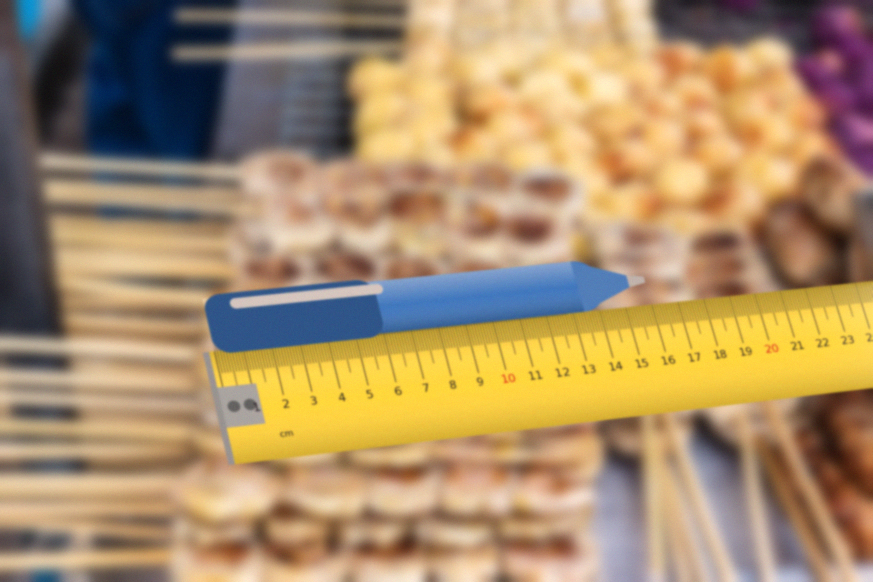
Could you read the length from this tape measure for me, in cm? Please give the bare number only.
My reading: 16
